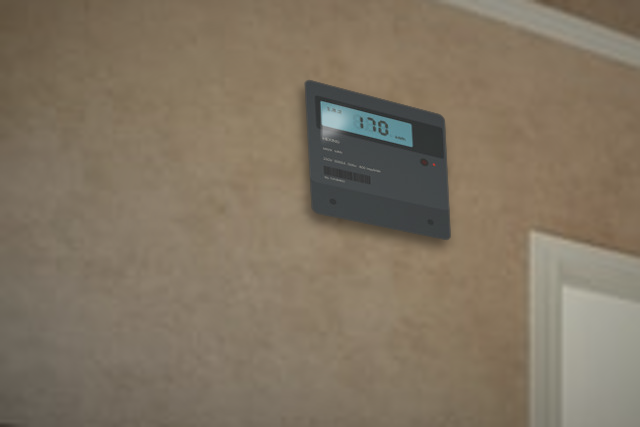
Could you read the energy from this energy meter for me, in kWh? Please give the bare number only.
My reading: 170
